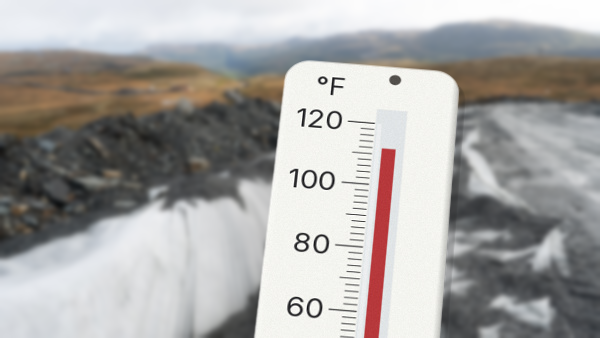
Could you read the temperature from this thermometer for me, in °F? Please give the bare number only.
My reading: 112
